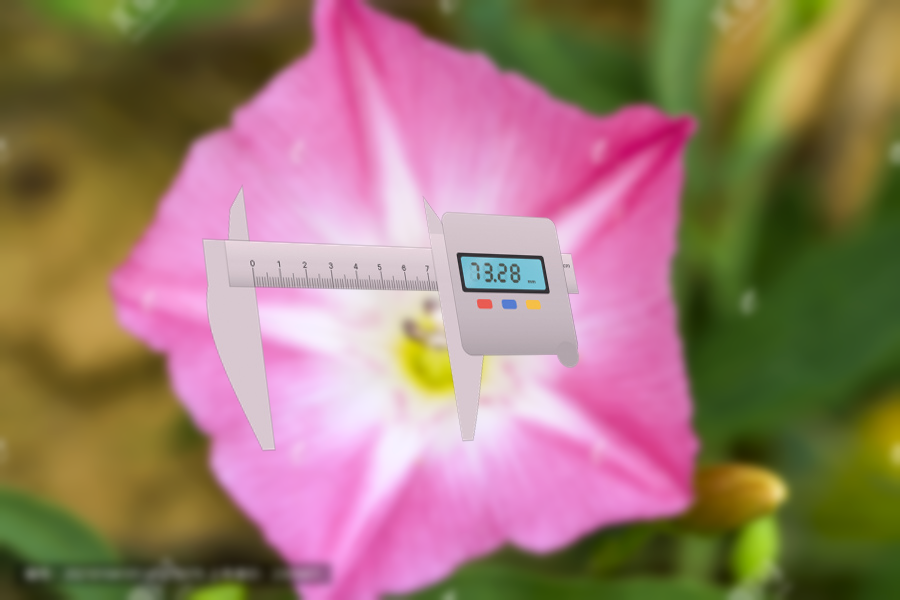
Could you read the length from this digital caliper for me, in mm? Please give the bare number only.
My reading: 73.28
